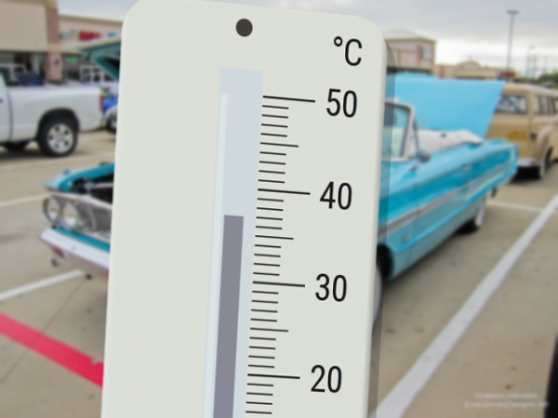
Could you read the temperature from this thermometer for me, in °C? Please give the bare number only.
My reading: 37
